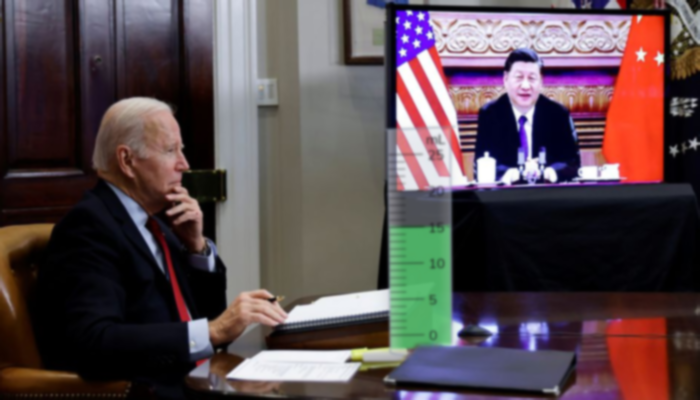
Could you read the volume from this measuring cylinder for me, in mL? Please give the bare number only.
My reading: 15
